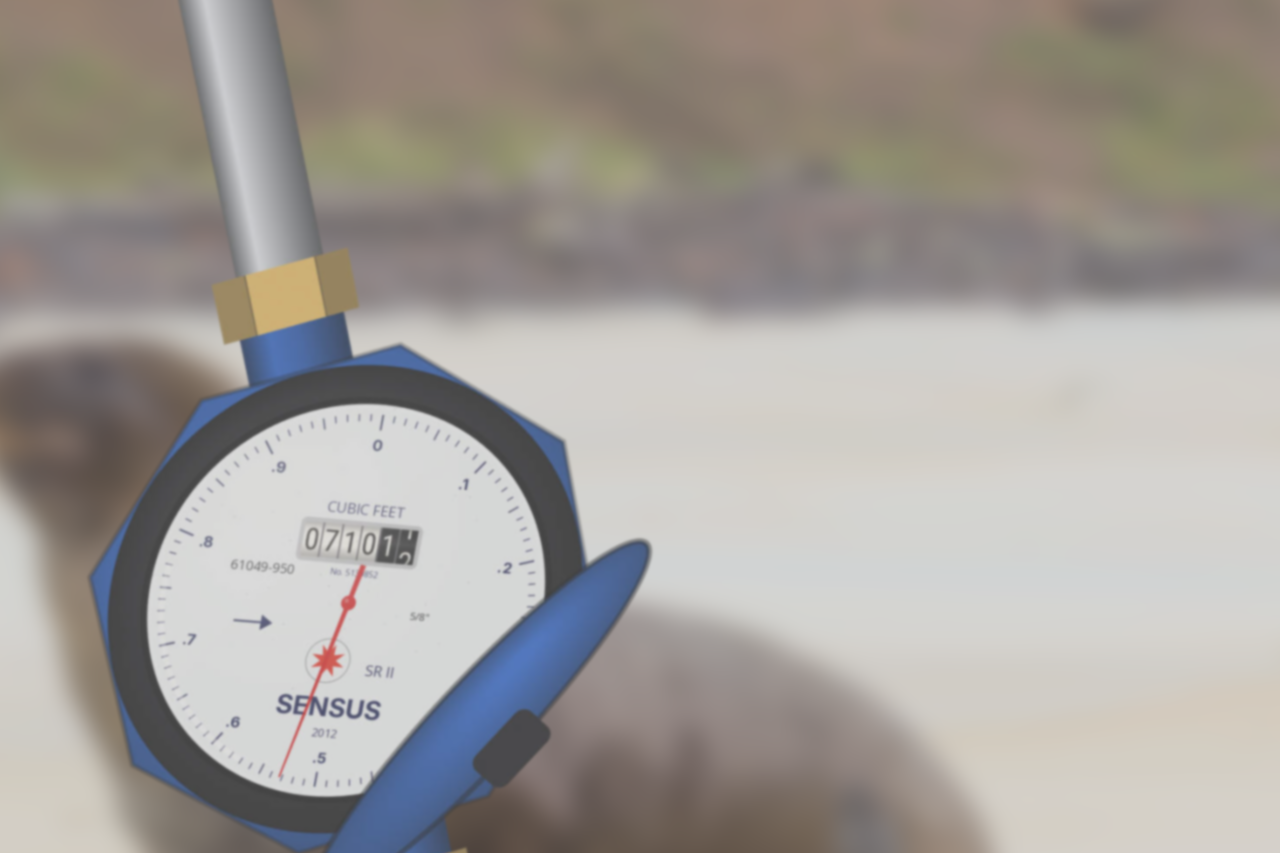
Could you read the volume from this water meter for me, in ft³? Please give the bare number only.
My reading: 71011.53
